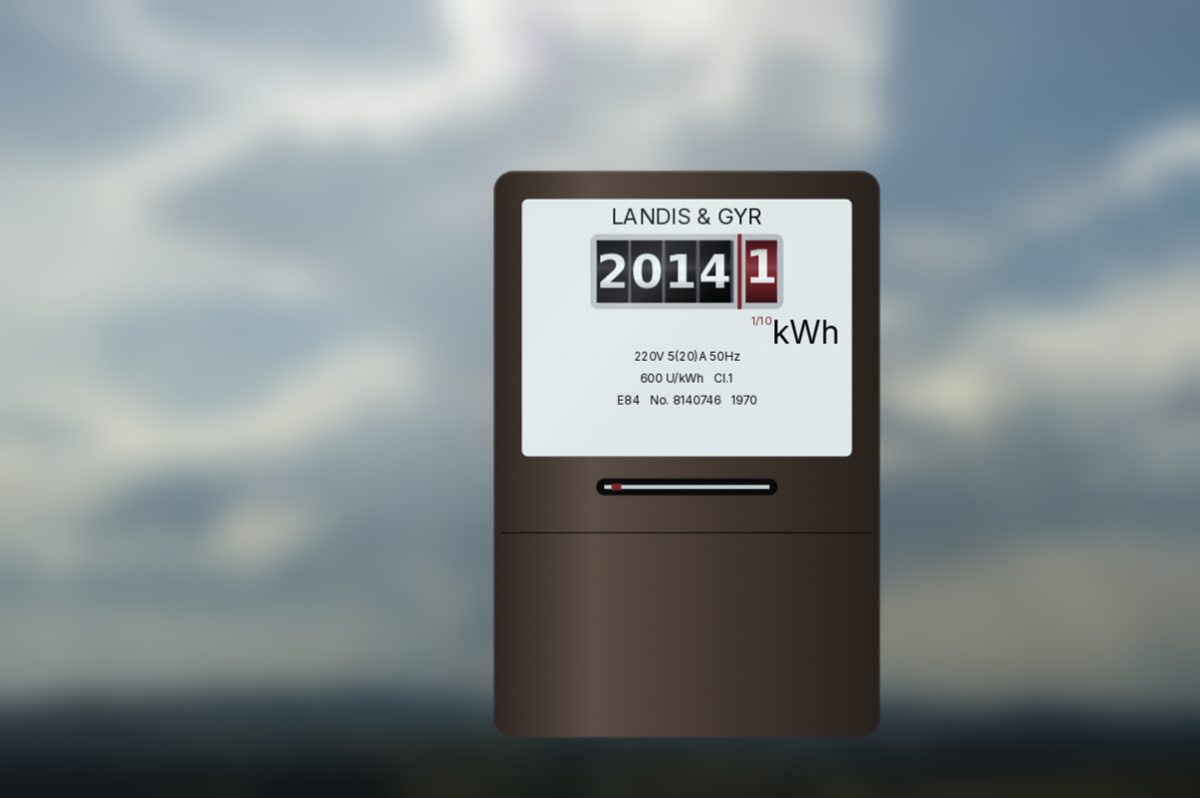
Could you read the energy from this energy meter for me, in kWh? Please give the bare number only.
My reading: 2014.1
